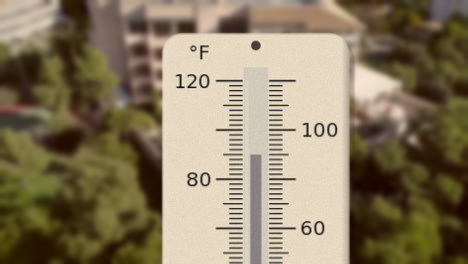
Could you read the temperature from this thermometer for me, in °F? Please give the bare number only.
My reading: 90
